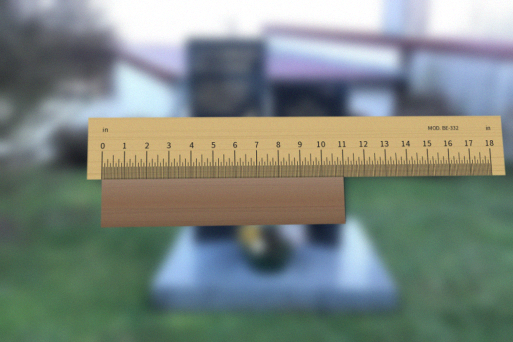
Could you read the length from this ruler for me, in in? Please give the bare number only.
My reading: 11
